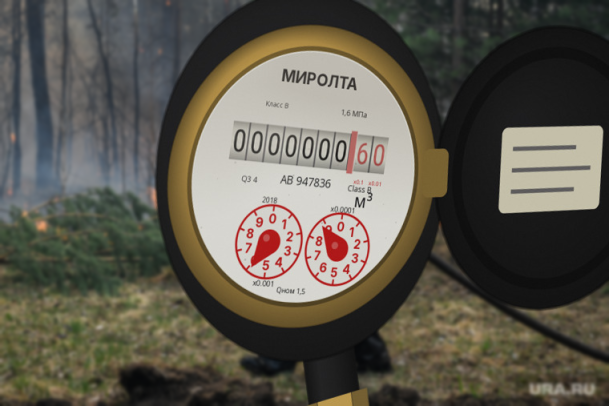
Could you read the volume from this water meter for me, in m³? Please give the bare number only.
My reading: 0.6058
